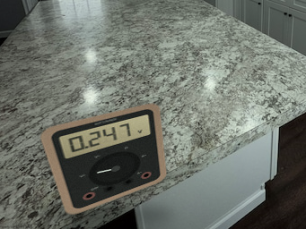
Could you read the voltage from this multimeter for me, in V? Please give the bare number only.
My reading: 0.247
